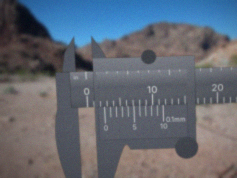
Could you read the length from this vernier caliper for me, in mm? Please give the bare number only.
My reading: 2.6
